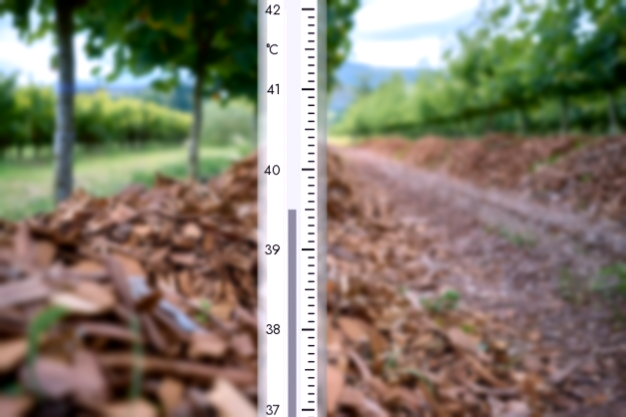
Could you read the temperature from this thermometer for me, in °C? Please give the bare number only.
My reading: 39.5
